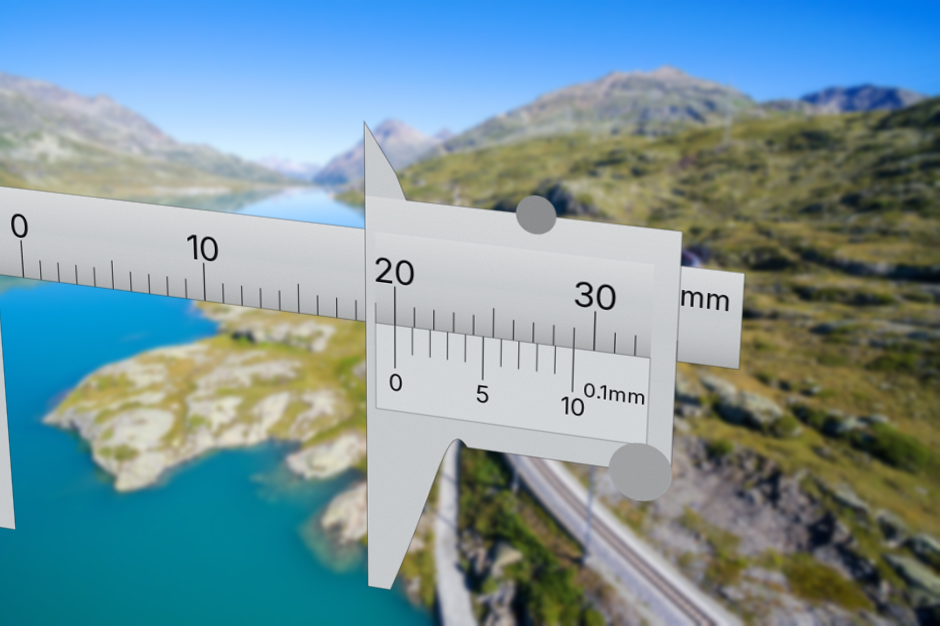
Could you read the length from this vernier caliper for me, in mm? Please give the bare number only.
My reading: 20.0
